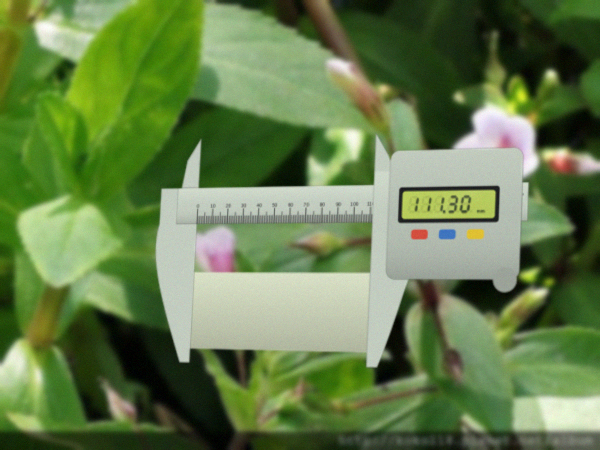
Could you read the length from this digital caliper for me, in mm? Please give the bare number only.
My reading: 111.30
